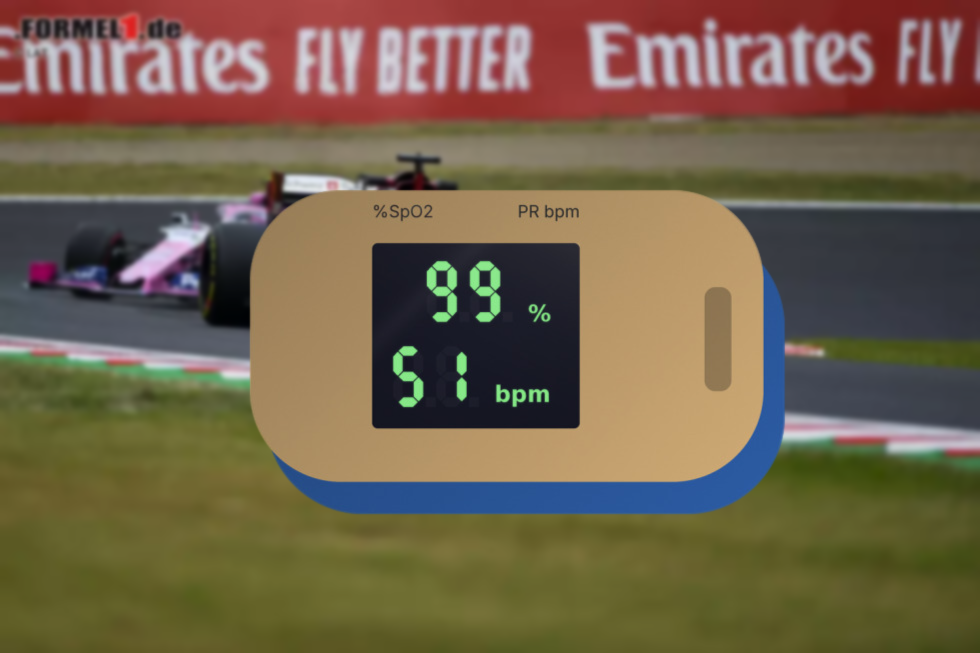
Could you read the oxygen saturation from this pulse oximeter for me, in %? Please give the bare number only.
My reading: 99
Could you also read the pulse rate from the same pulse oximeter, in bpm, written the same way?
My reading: 51
